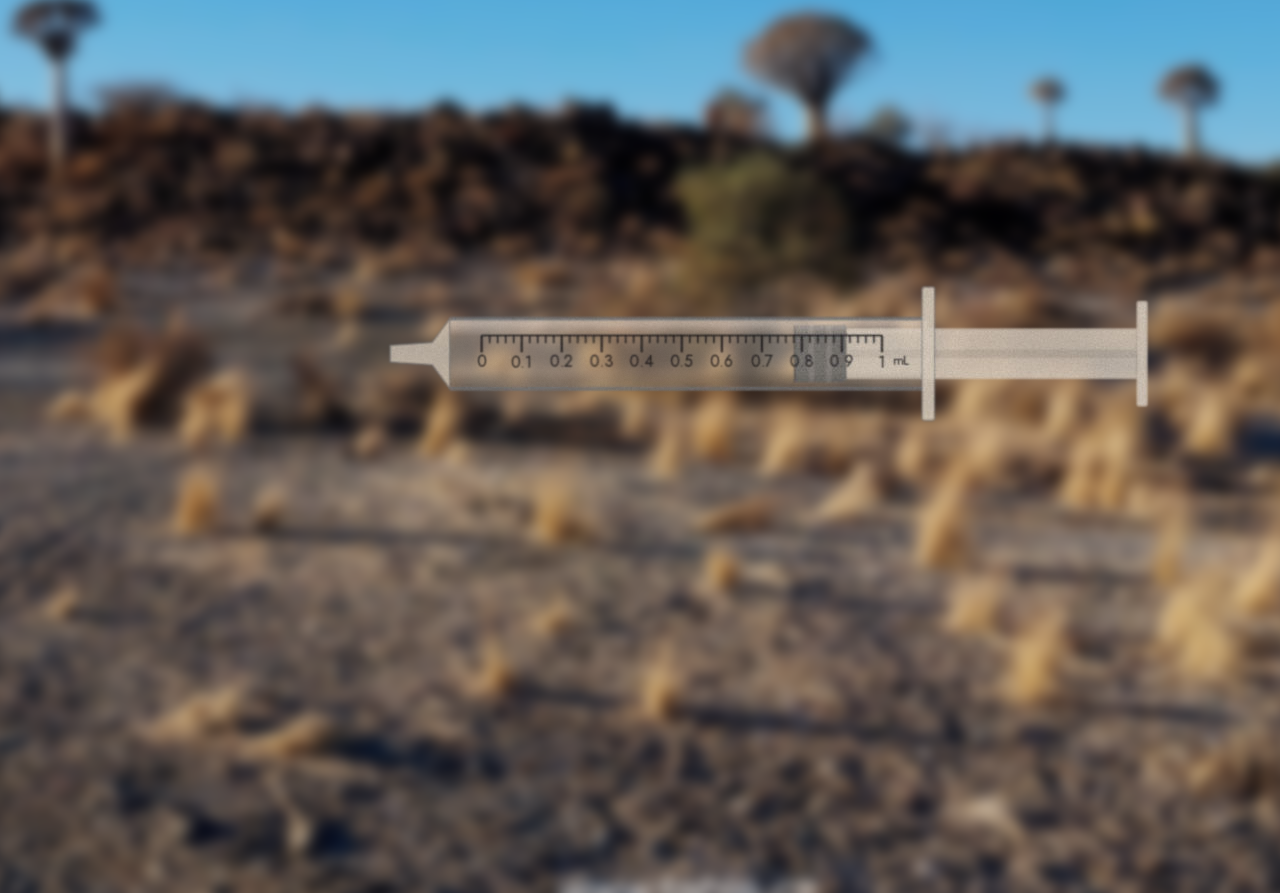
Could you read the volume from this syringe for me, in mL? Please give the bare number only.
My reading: 0.78
